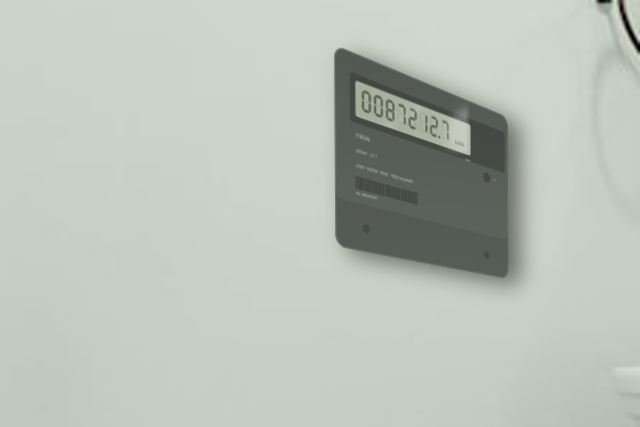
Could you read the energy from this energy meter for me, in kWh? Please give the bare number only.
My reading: 87212.7
